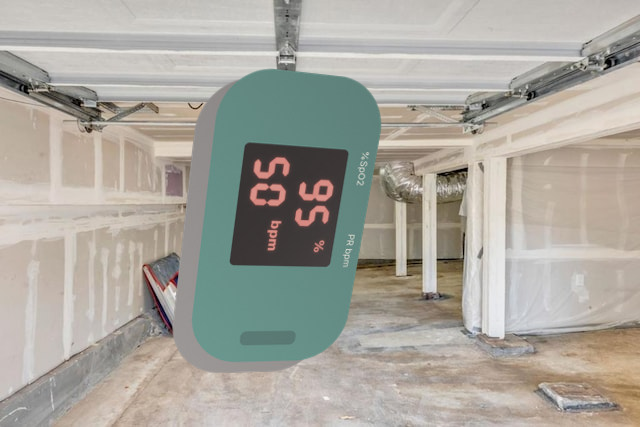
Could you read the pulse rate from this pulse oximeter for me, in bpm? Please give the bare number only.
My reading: 50
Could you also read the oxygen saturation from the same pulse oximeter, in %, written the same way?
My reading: 95
